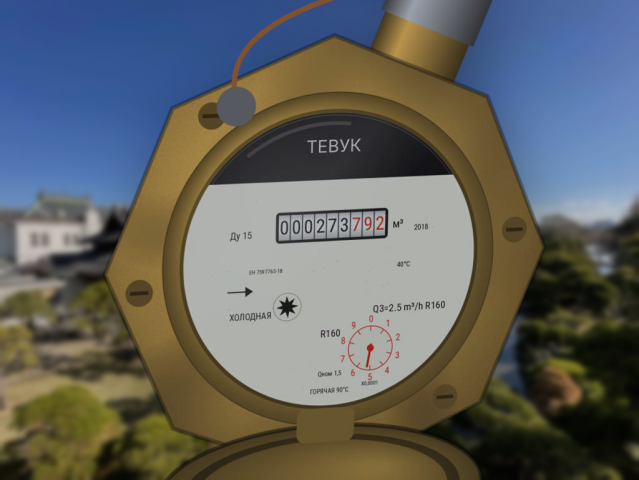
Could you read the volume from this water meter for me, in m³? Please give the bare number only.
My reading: 273.7925
